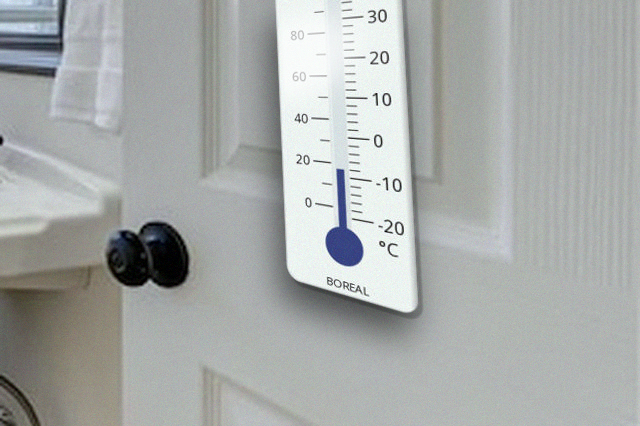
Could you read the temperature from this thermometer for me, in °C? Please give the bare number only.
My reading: -8
